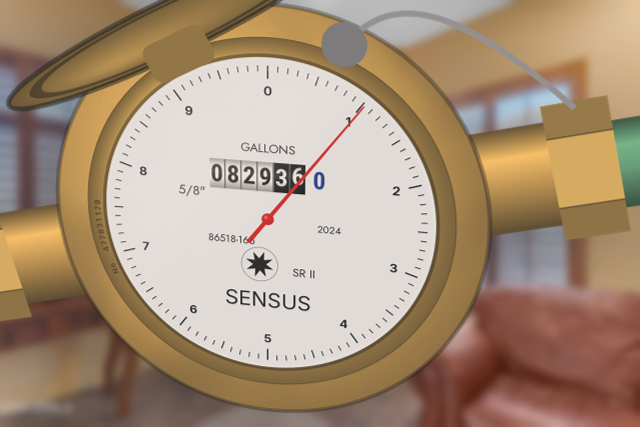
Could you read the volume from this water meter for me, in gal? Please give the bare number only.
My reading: 829361.0
